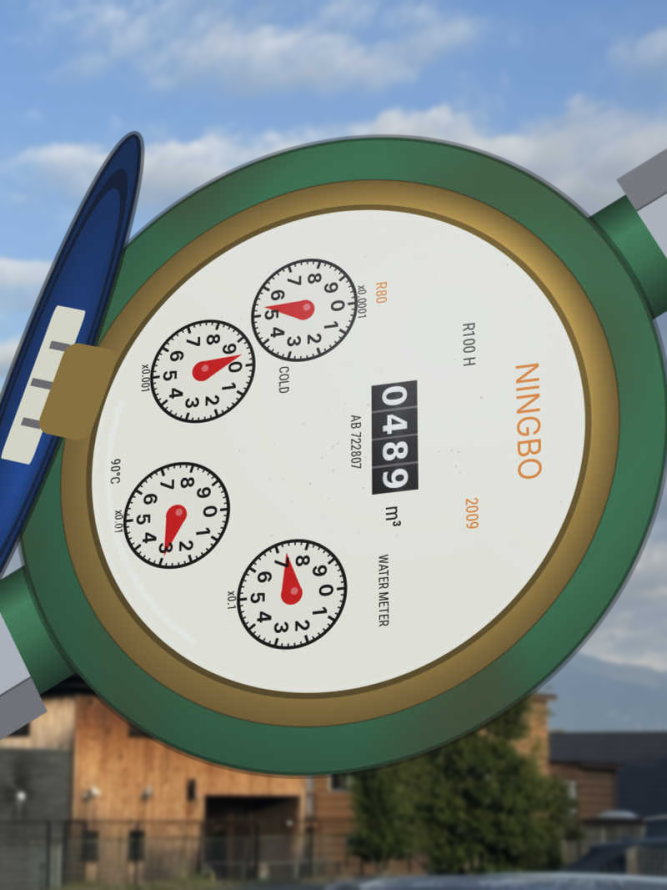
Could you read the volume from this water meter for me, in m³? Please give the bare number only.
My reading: 489.7295
